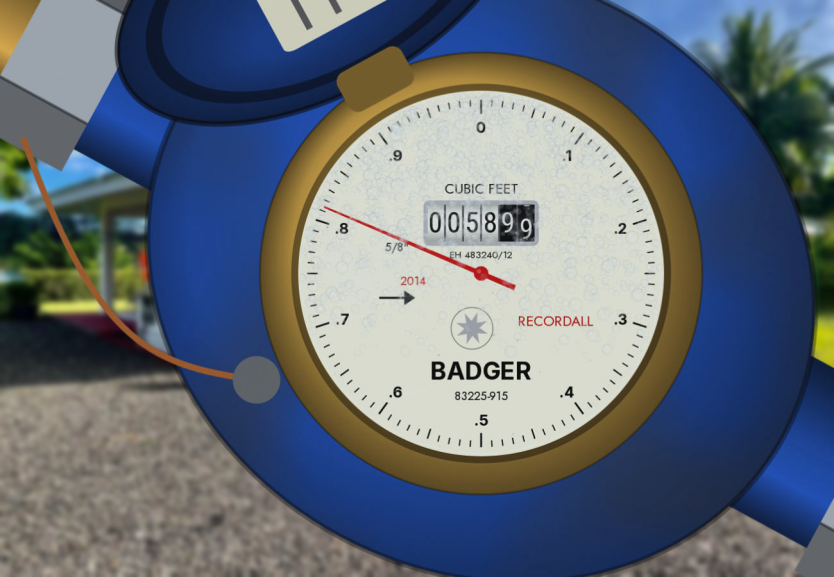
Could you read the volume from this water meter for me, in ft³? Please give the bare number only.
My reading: 5898.81
